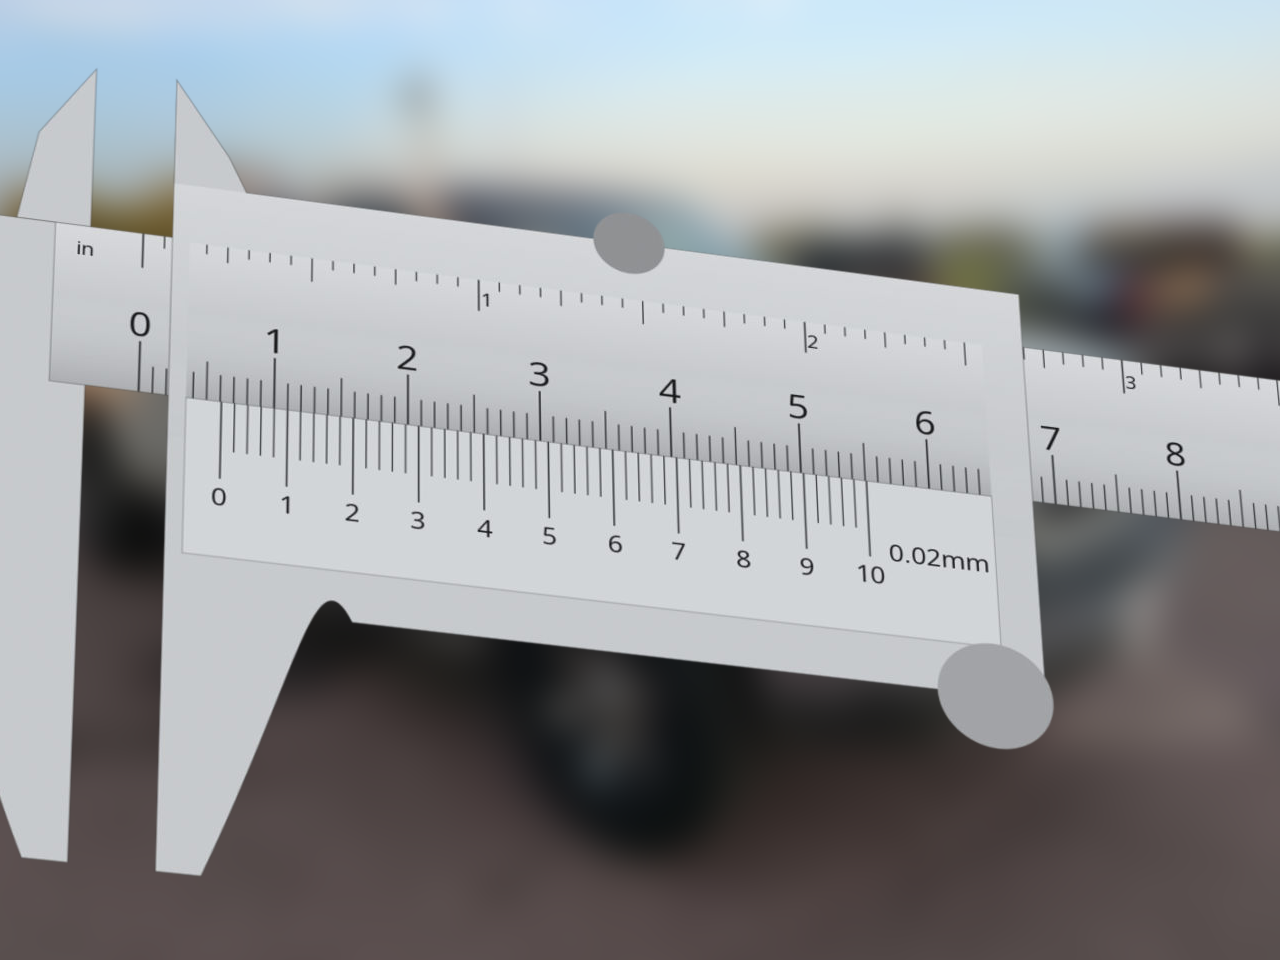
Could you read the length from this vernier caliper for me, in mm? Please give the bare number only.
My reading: 6.1
